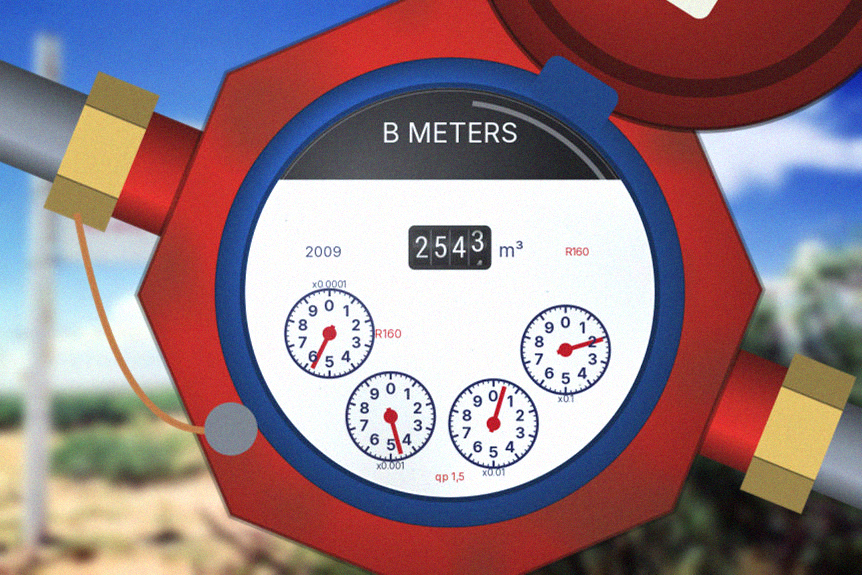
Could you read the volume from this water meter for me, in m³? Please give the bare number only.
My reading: 2543.2045
